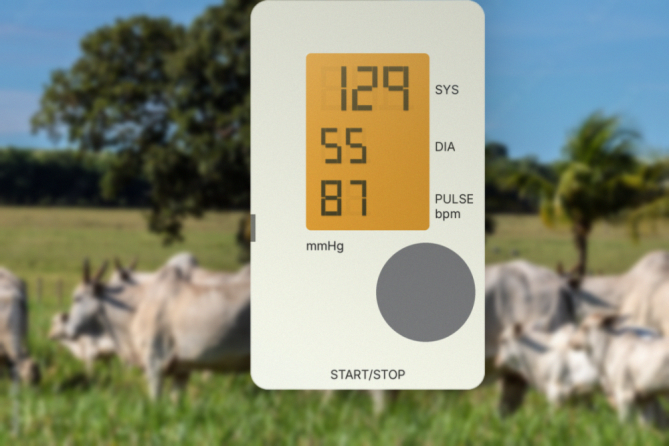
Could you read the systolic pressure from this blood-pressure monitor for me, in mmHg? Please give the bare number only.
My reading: 129
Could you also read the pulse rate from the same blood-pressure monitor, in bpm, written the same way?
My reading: 87
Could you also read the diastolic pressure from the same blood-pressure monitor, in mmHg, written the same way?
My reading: 55
